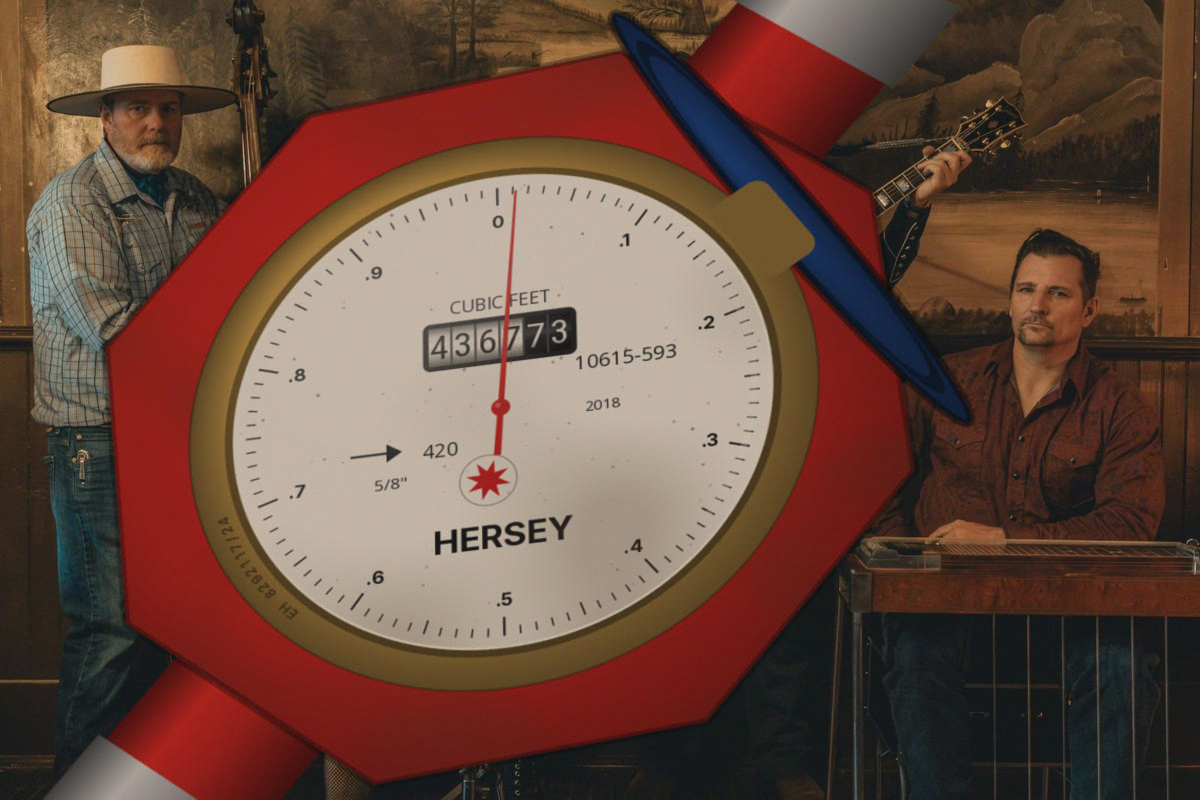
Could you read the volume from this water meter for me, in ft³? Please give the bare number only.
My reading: 436773.01
